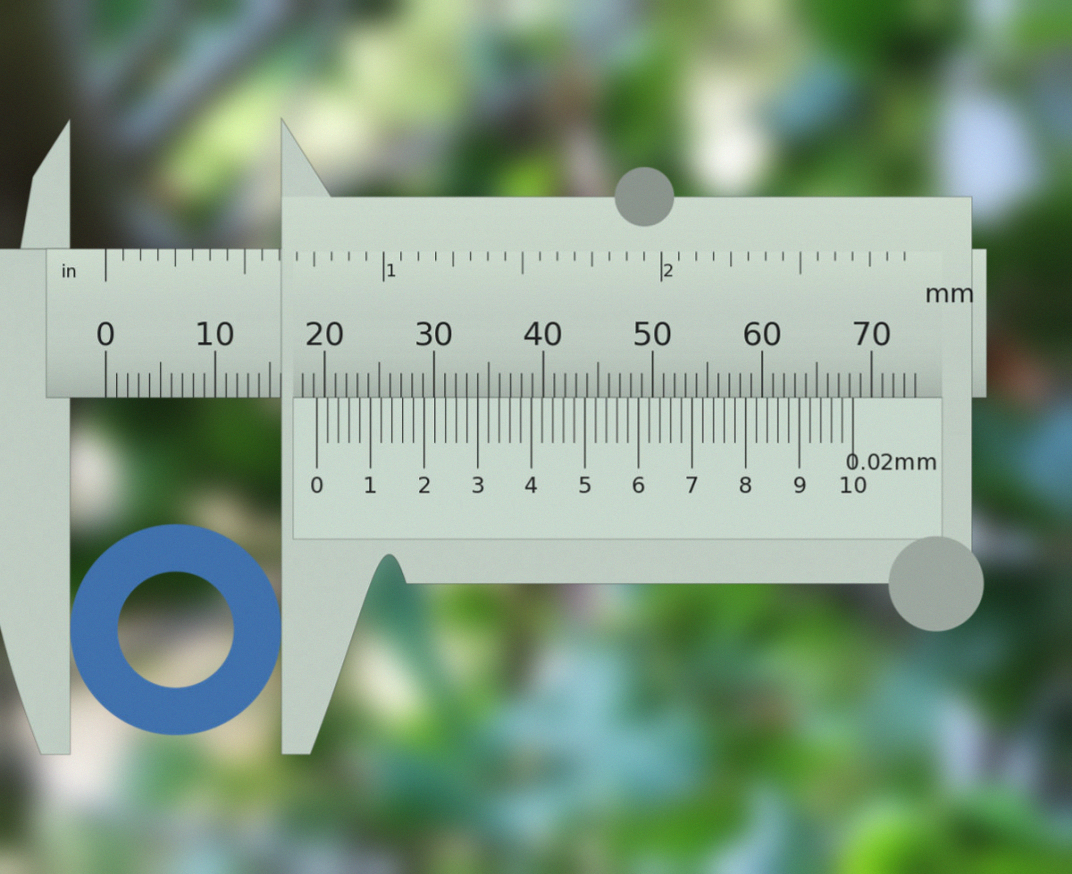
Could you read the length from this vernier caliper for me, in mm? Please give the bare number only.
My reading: 19.3
